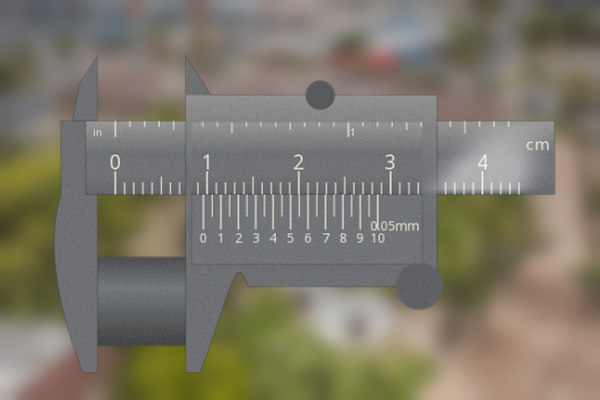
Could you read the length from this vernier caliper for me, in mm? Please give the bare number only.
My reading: 9.6
